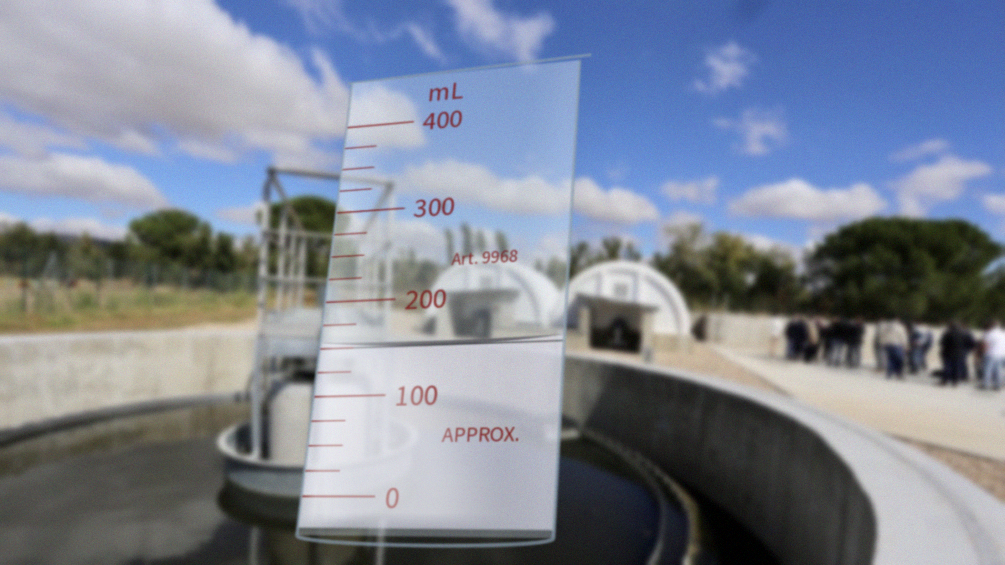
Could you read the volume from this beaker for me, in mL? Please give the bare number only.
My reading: 150
